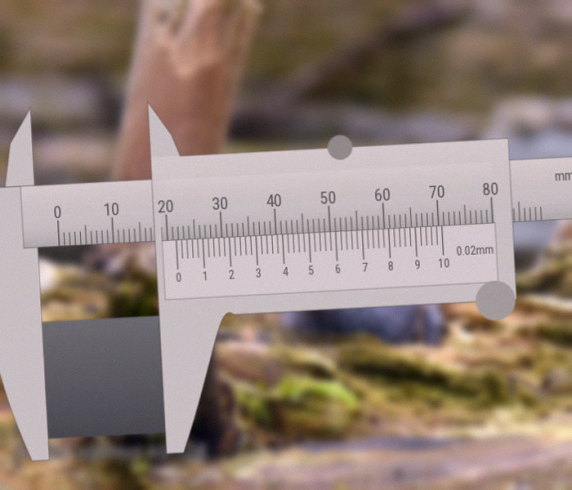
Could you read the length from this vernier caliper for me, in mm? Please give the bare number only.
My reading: 21.6
